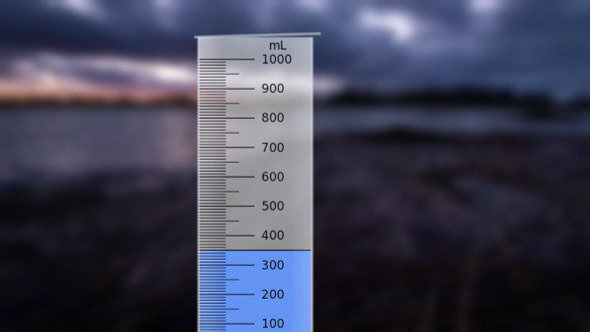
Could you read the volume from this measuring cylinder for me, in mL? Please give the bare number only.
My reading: 350
